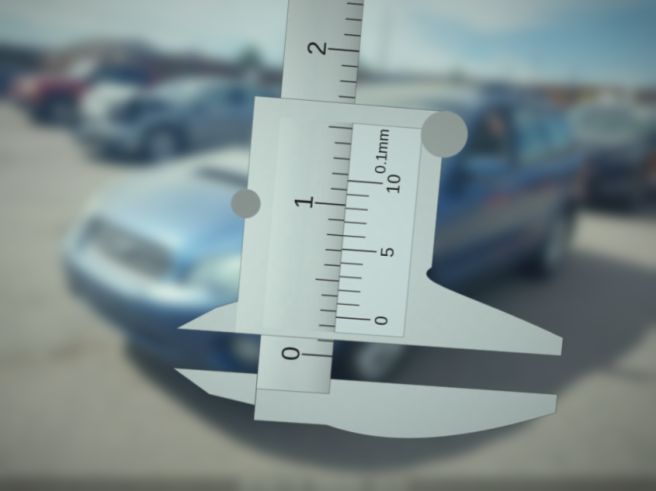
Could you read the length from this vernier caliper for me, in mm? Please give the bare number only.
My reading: 2.6
